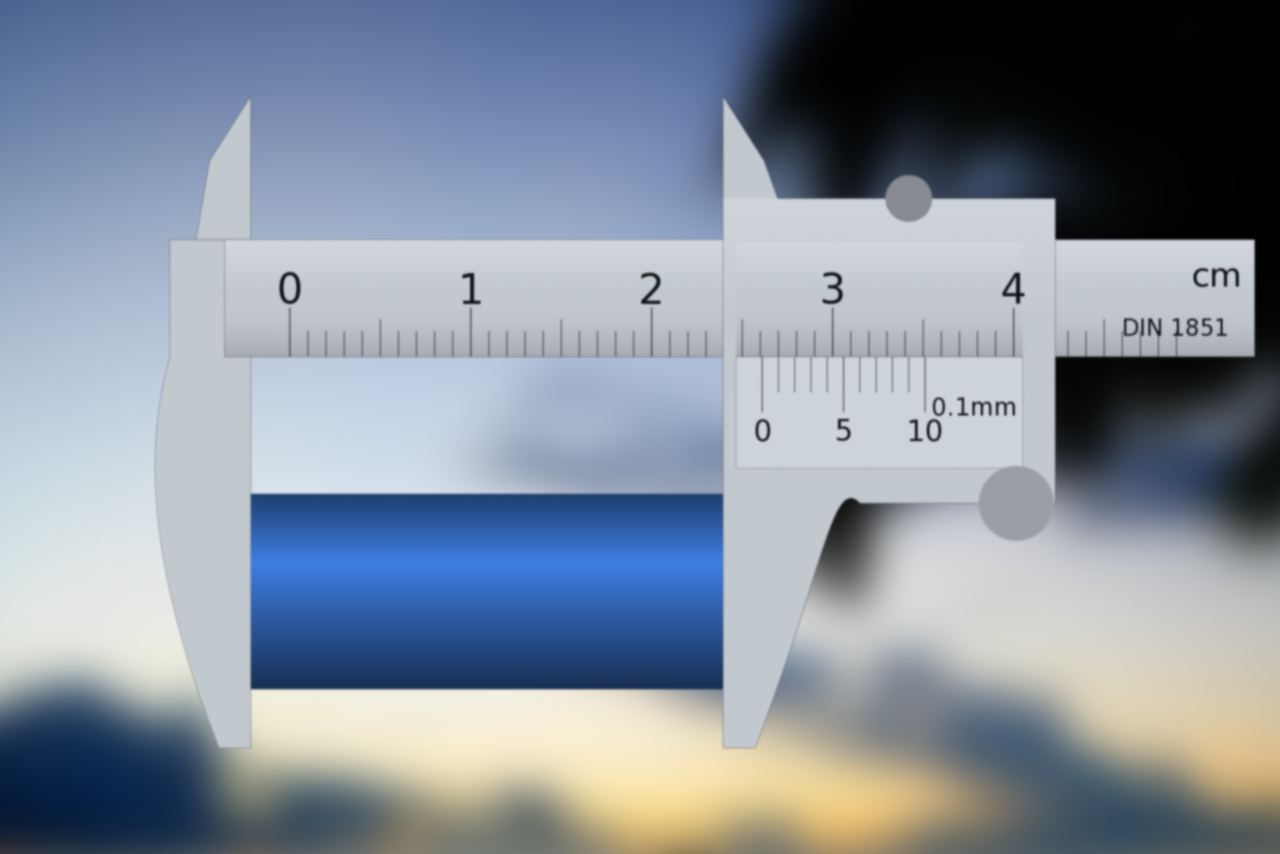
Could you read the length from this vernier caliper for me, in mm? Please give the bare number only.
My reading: 26.1
